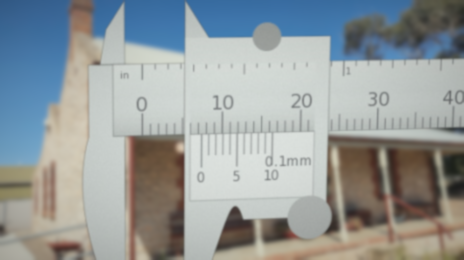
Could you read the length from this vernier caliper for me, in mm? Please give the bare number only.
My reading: 7.4
